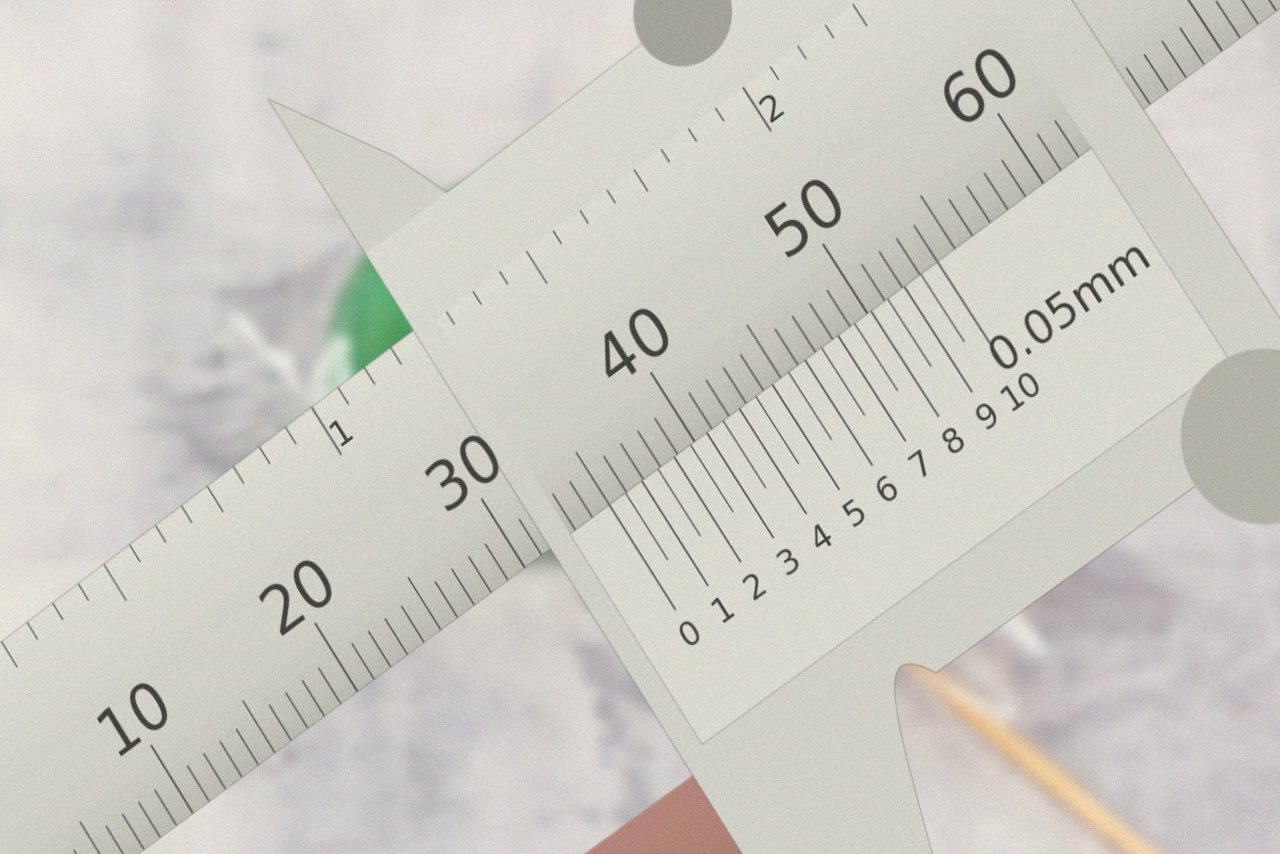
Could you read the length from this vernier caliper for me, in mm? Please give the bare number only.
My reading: 35.0
